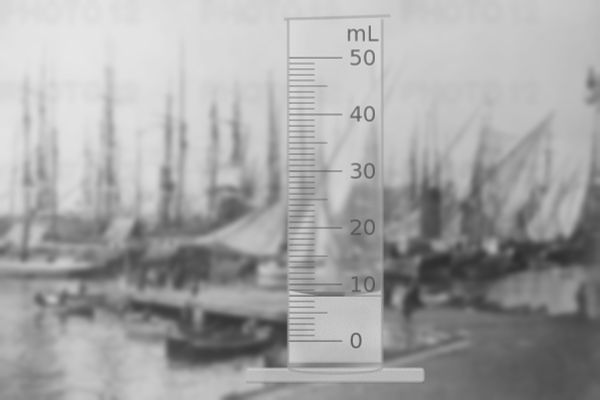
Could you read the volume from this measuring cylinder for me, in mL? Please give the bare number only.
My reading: 8
